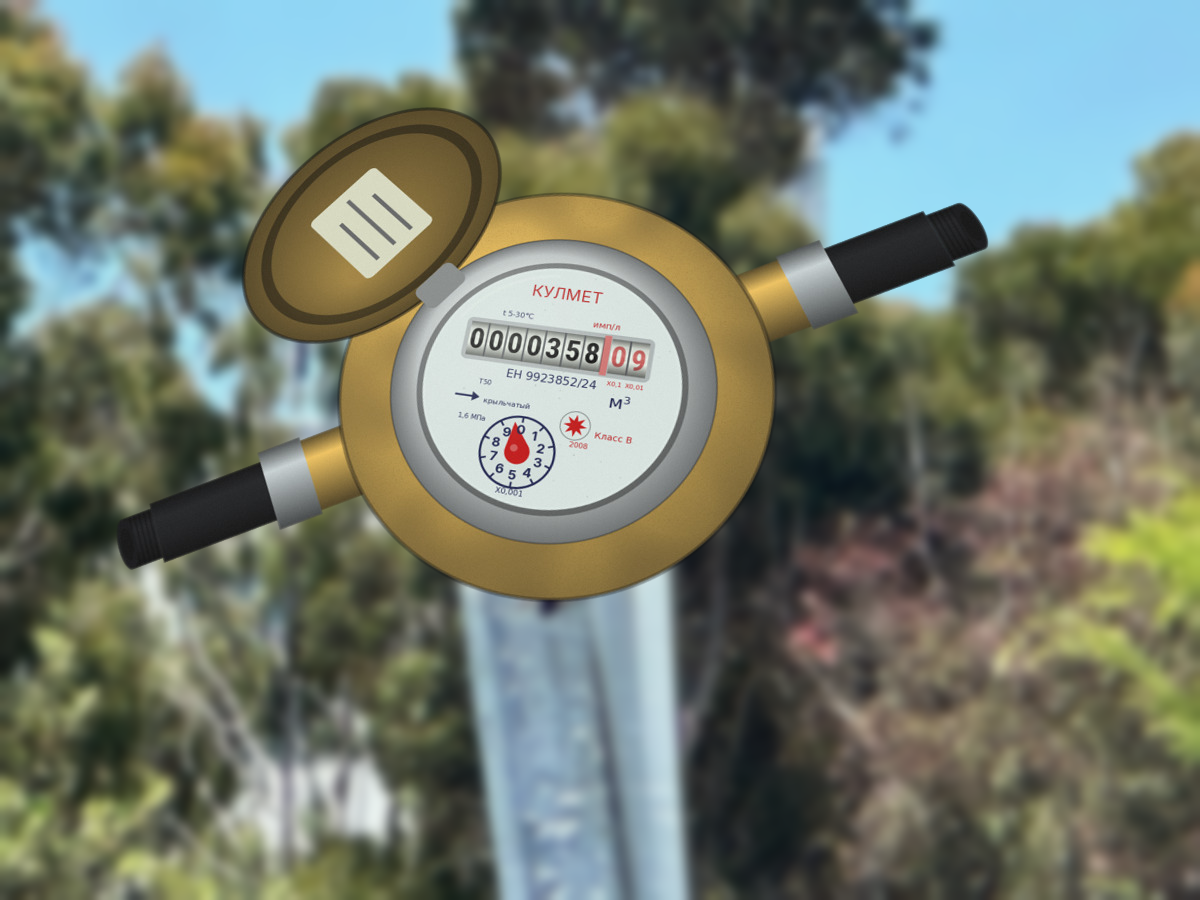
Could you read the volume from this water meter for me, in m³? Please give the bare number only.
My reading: 358.089
